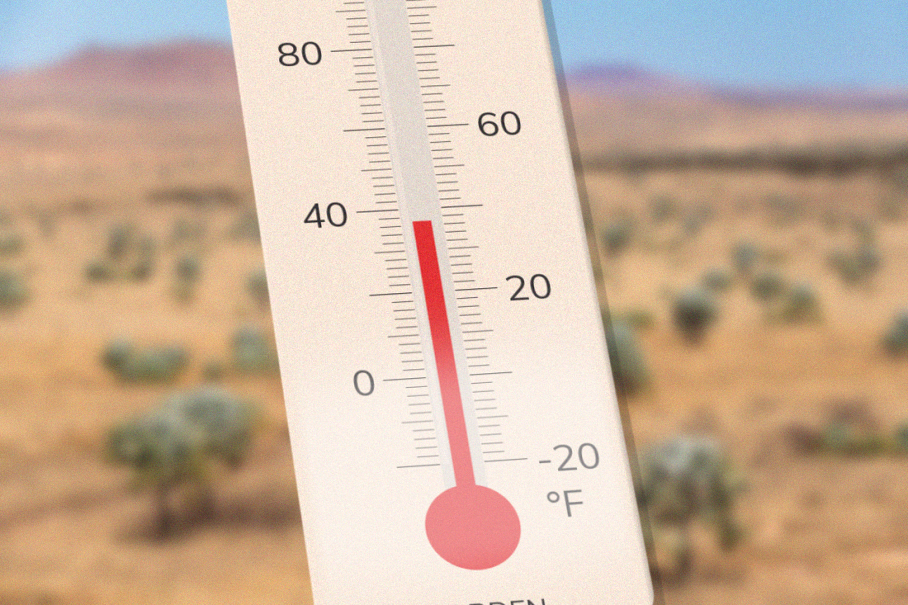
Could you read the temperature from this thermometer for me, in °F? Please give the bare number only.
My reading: 37
